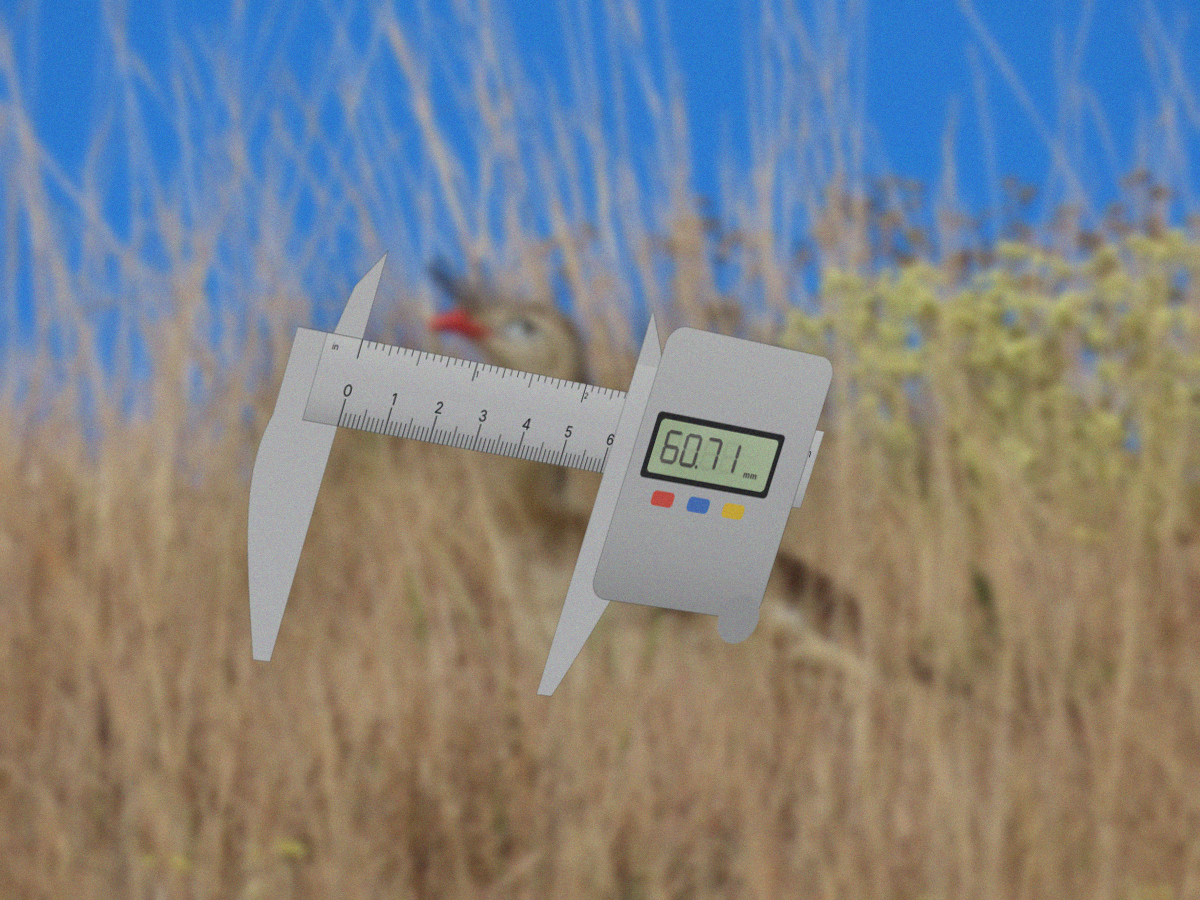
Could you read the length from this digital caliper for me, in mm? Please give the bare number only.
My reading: 60.71
